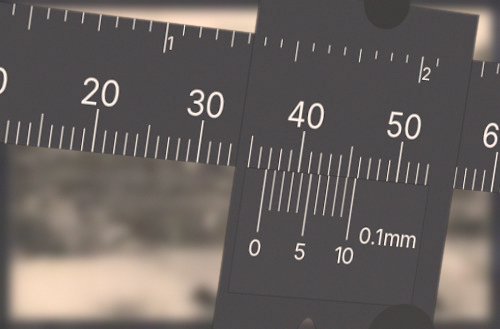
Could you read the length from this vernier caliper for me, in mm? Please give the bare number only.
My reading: 36.8
